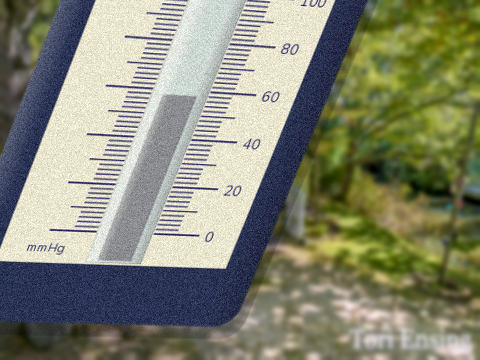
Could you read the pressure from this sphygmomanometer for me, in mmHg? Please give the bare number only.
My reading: 58
